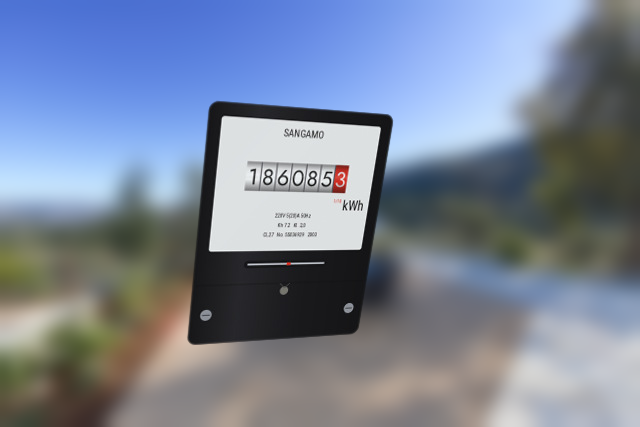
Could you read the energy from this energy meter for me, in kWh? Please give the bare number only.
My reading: 186085.3
